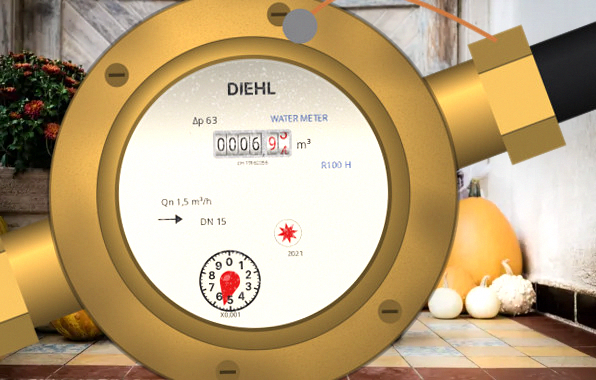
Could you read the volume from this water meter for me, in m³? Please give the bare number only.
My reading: 6.935
